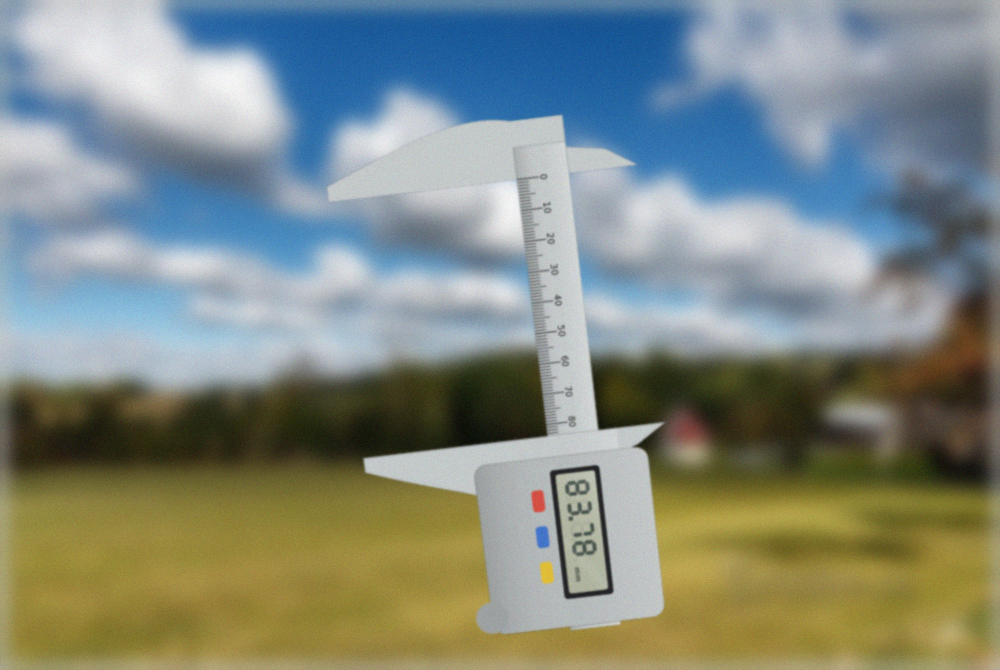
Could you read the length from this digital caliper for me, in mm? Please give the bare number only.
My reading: 83.78
